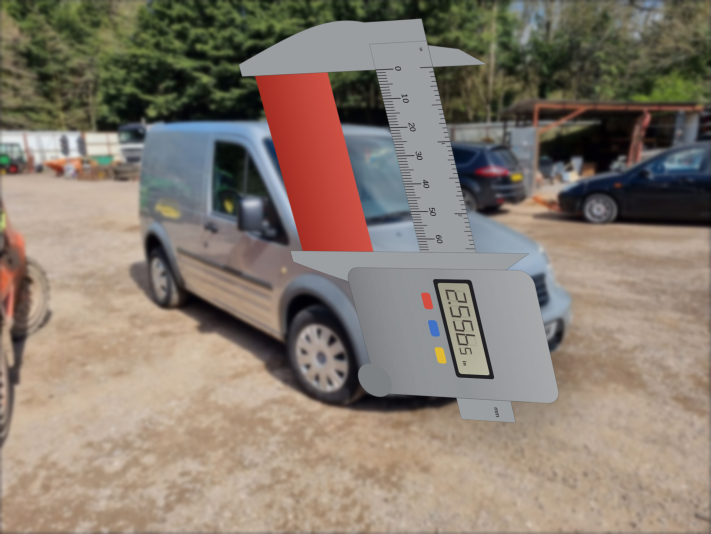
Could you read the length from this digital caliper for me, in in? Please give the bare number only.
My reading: 2.5565
